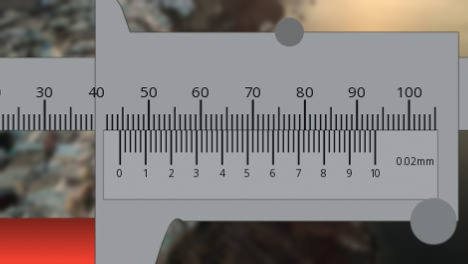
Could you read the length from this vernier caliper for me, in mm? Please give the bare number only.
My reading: 44.5
